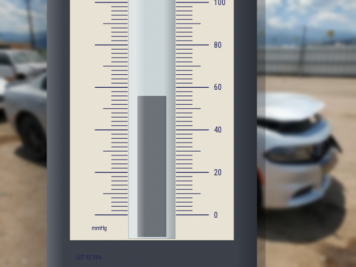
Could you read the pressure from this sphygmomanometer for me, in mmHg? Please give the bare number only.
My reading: 56
